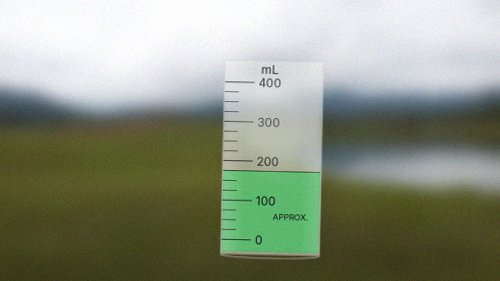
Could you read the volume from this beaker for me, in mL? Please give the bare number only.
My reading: 175
